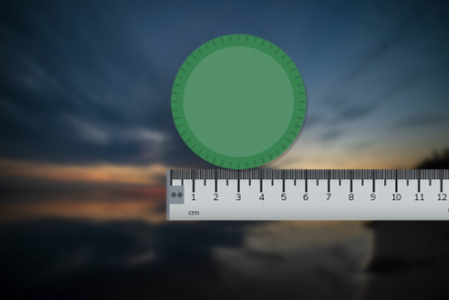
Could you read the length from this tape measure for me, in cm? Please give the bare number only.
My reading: 6
